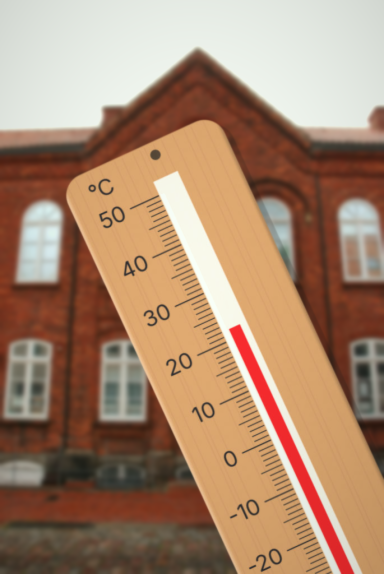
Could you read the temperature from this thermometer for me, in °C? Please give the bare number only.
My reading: 22
